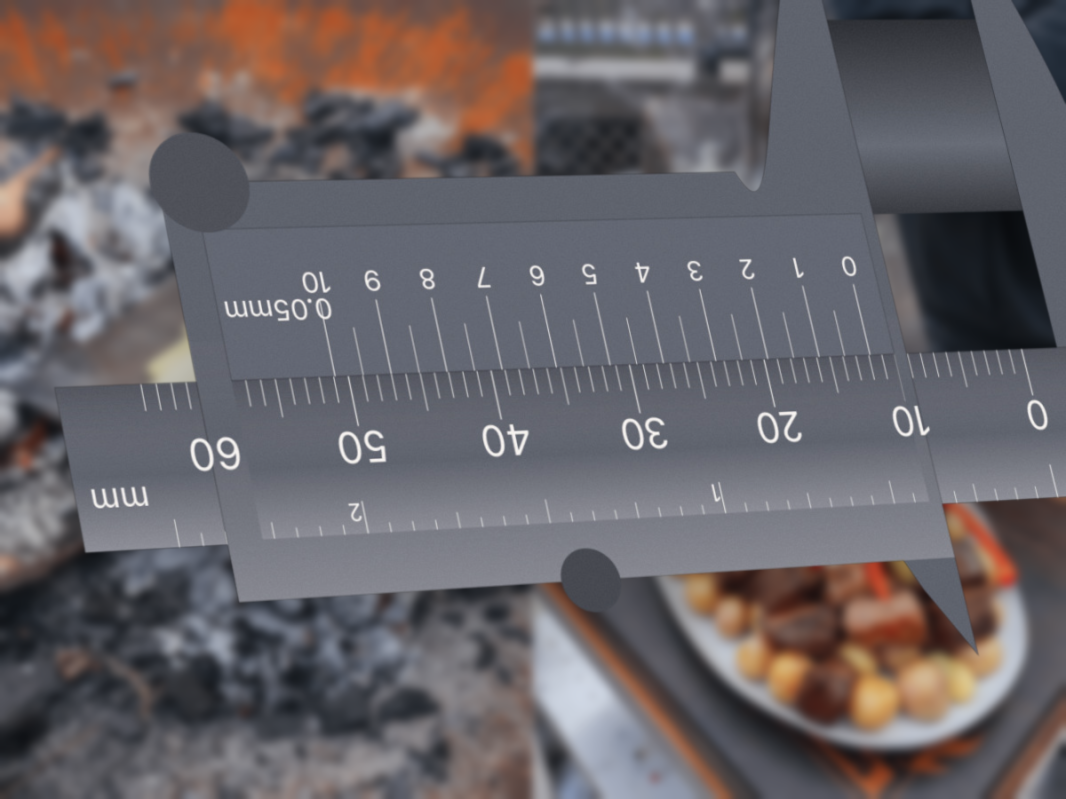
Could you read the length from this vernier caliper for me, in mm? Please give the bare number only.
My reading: 11.9
